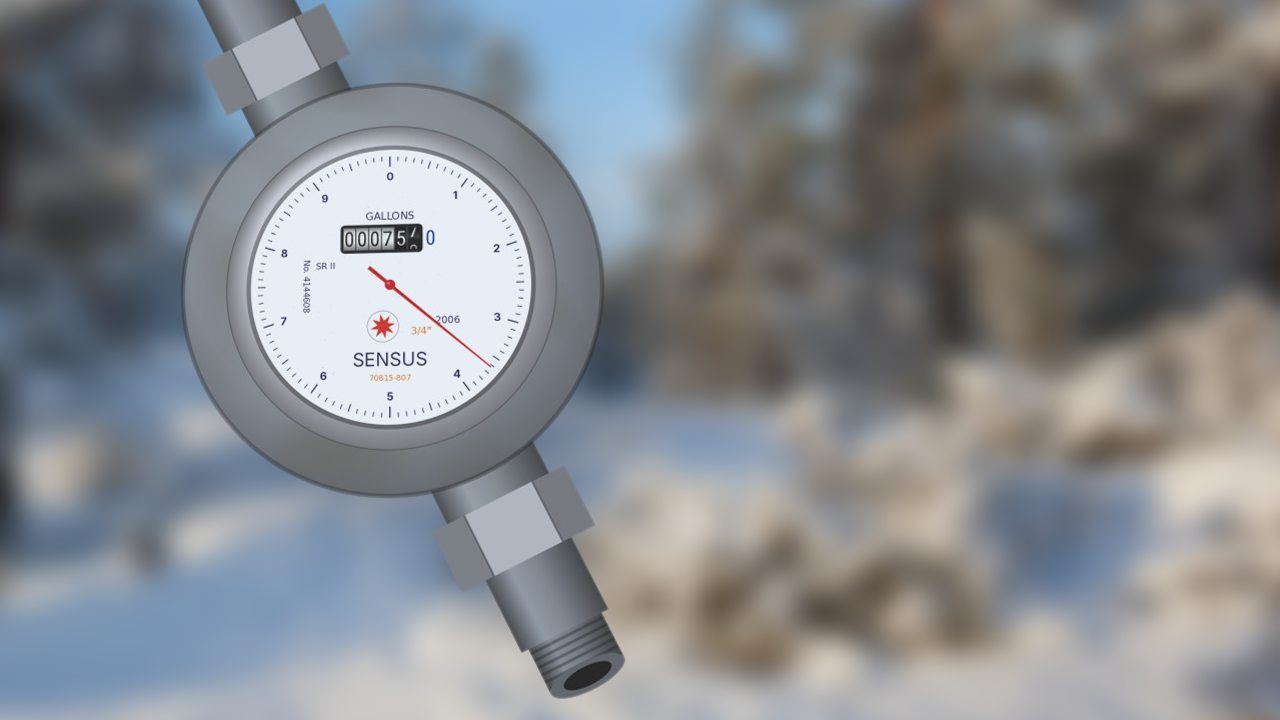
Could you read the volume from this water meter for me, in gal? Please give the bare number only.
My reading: 7573.6
